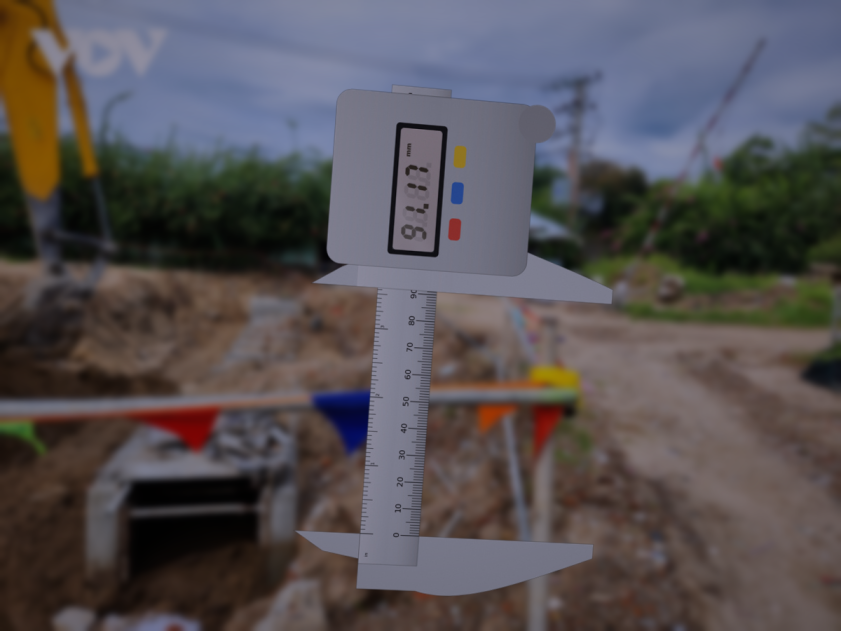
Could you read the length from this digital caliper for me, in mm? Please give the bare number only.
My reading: 91.17
